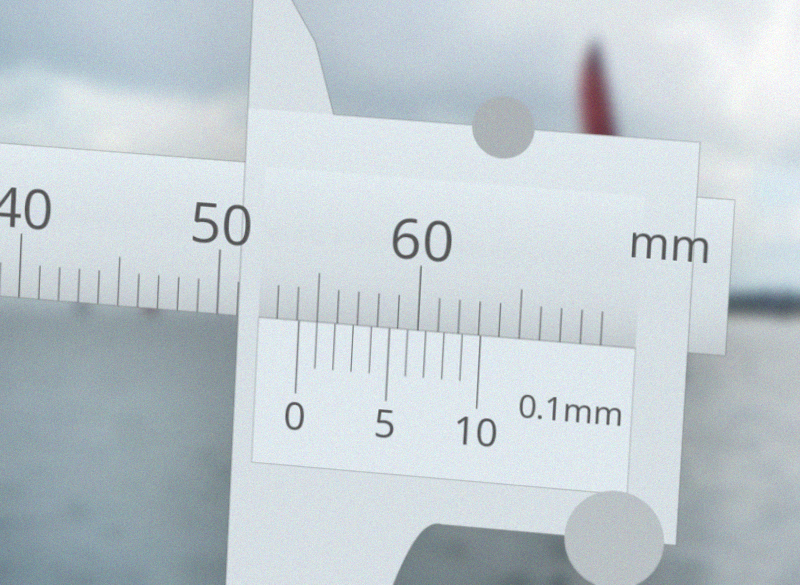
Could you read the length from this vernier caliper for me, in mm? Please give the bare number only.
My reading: 54.1
